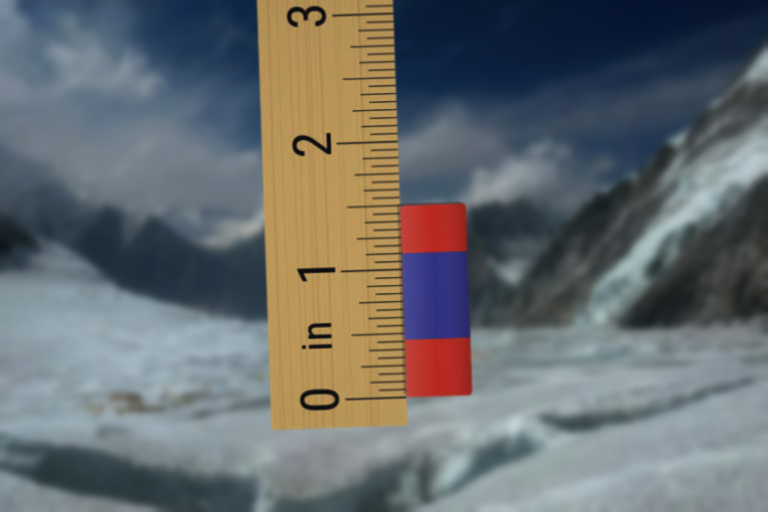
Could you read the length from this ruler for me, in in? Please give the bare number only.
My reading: 1.5
